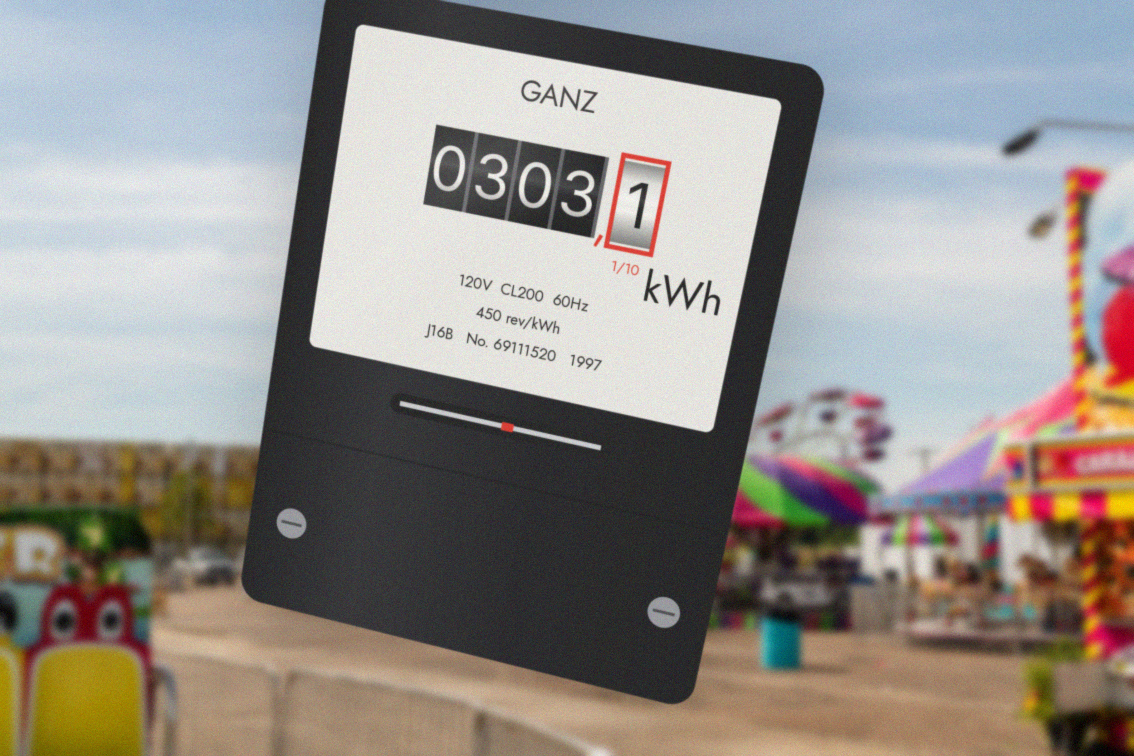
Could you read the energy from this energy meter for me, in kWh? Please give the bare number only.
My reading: 303.1
